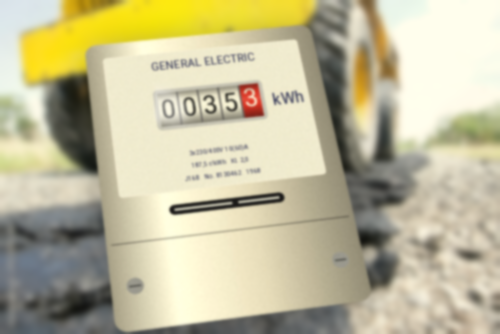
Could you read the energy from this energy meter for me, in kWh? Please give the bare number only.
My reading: 35.3
